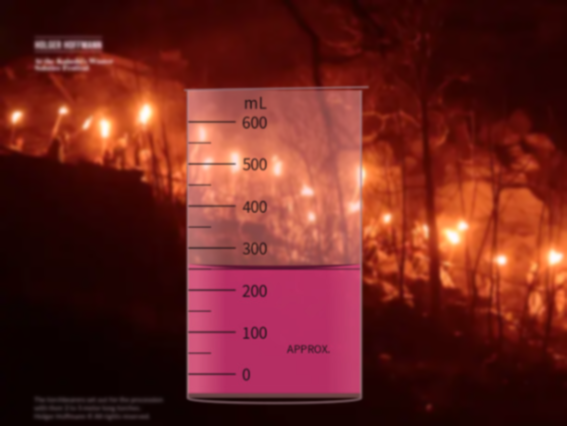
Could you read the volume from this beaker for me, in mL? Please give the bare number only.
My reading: 250
